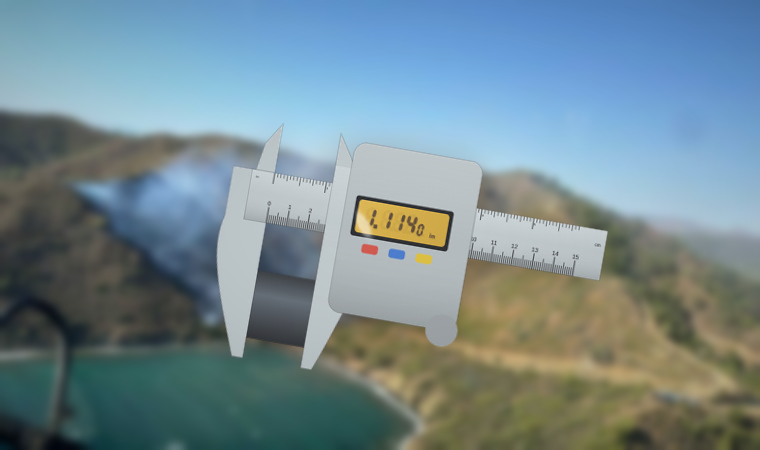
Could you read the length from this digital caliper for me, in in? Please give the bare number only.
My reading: 1.1140
